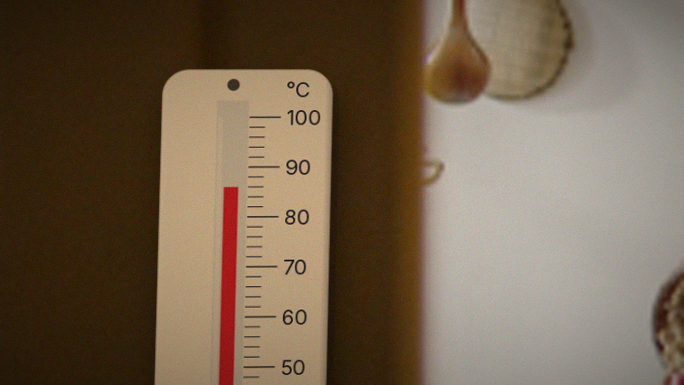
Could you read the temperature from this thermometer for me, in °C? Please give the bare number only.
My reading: 86
